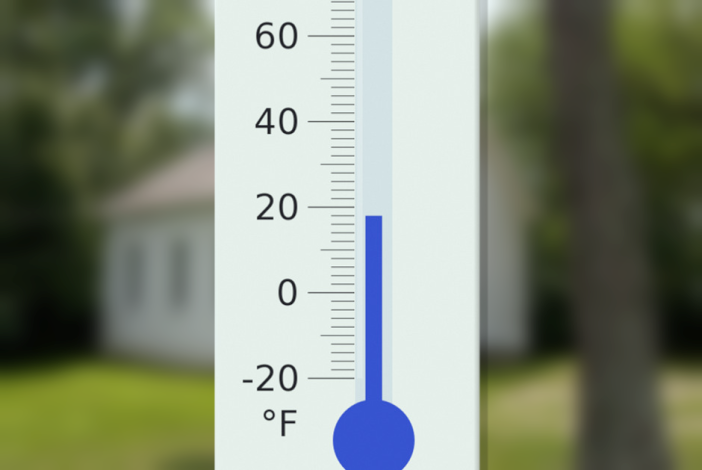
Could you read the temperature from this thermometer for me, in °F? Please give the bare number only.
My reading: 18
